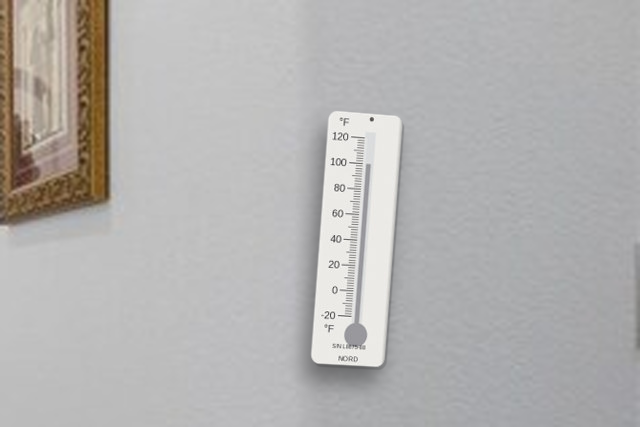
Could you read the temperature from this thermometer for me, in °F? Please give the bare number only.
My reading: 100
